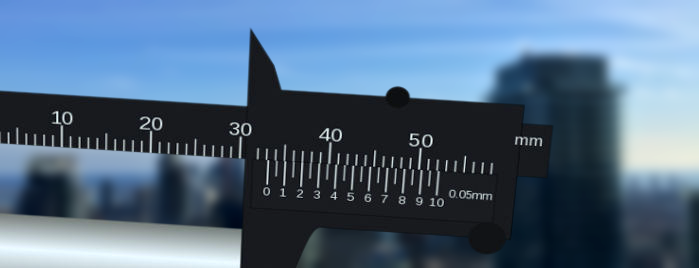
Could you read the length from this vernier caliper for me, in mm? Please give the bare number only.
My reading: 33.2
